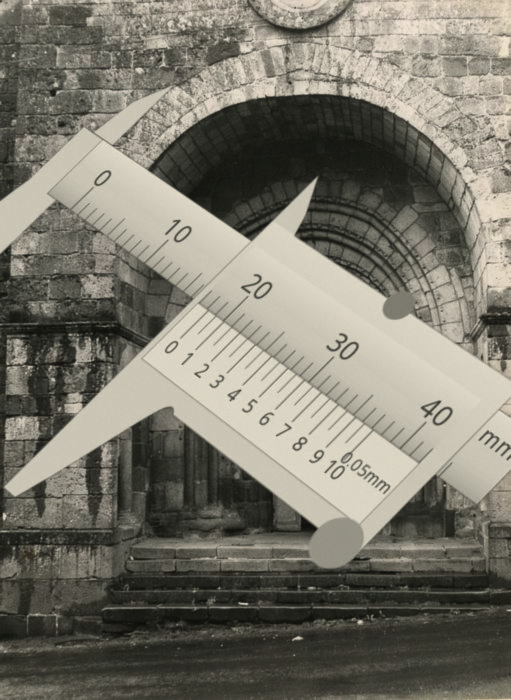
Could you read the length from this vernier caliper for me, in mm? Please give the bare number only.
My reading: 18.2
